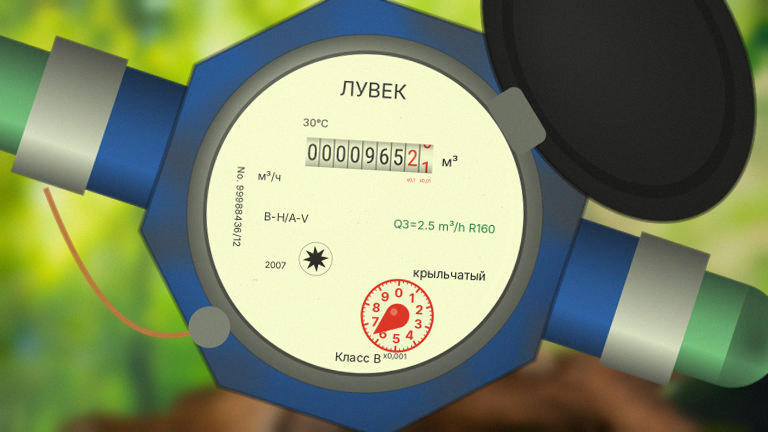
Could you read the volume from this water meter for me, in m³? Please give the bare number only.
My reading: 965.206
